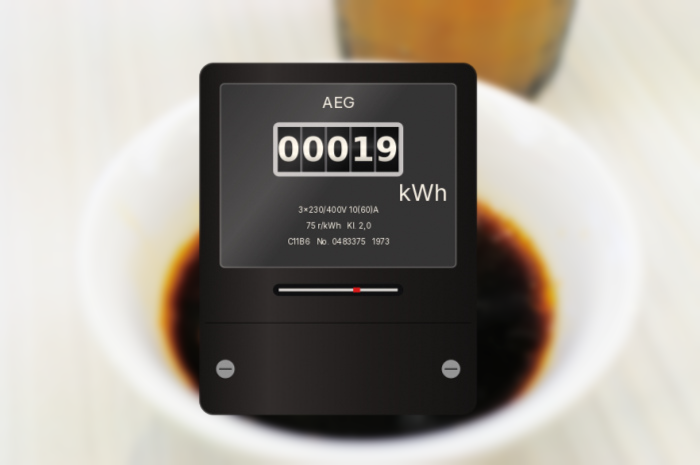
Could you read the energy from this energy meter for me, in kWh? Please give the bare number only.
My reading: 19
